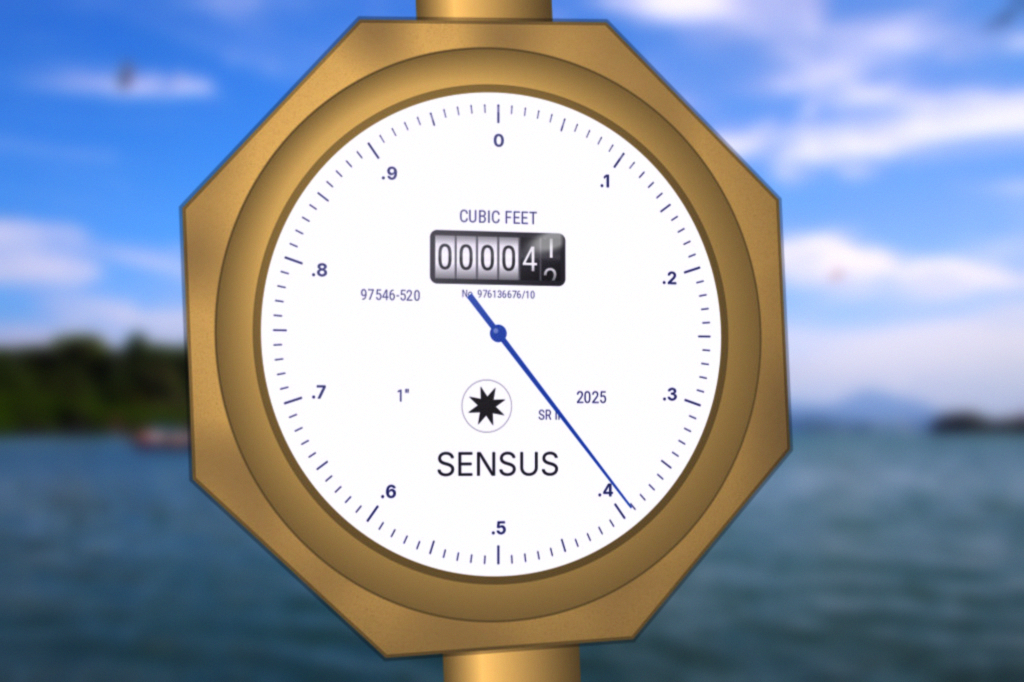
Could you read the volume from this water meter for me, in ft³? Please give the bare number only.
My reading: 41.39
